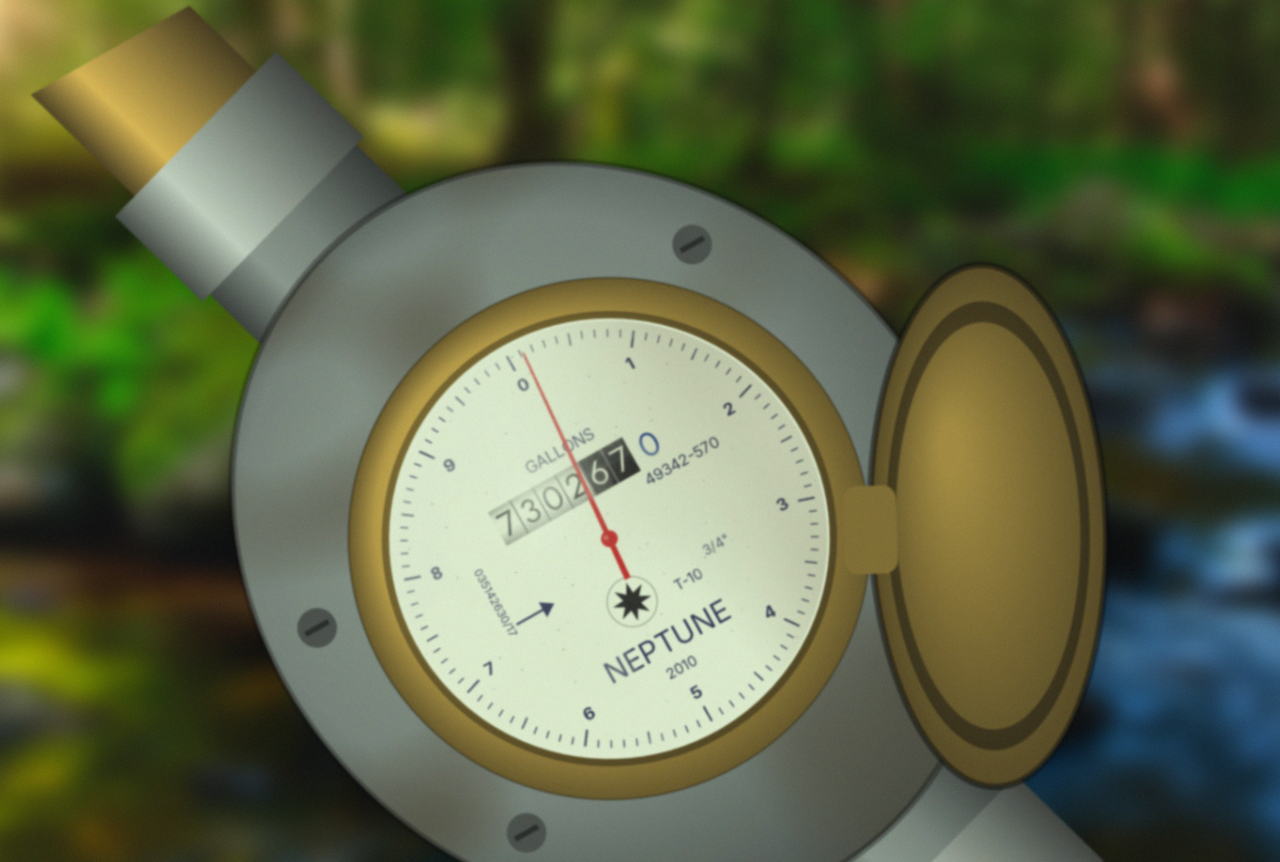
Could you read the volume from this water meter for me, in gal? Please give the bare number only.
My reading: 7302670.1
